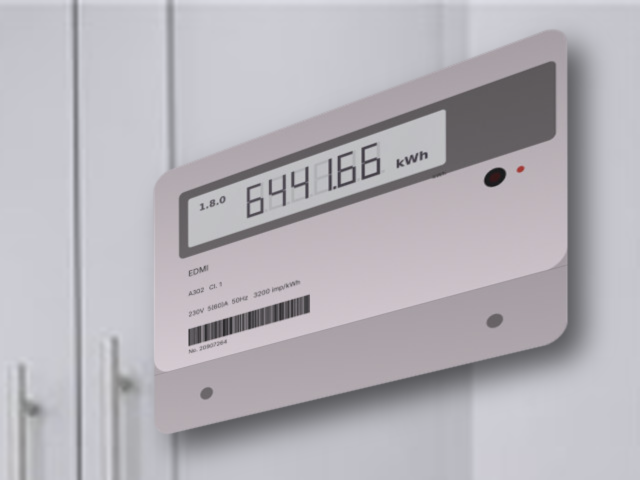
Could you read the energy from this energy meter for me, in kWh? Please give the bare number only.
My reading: 6441.66
